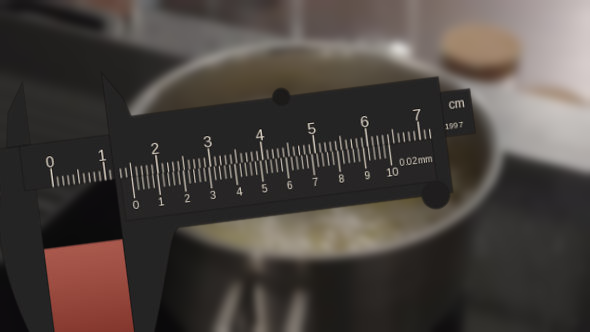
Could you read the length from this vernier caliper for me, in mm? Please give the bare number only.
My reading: 15.0
